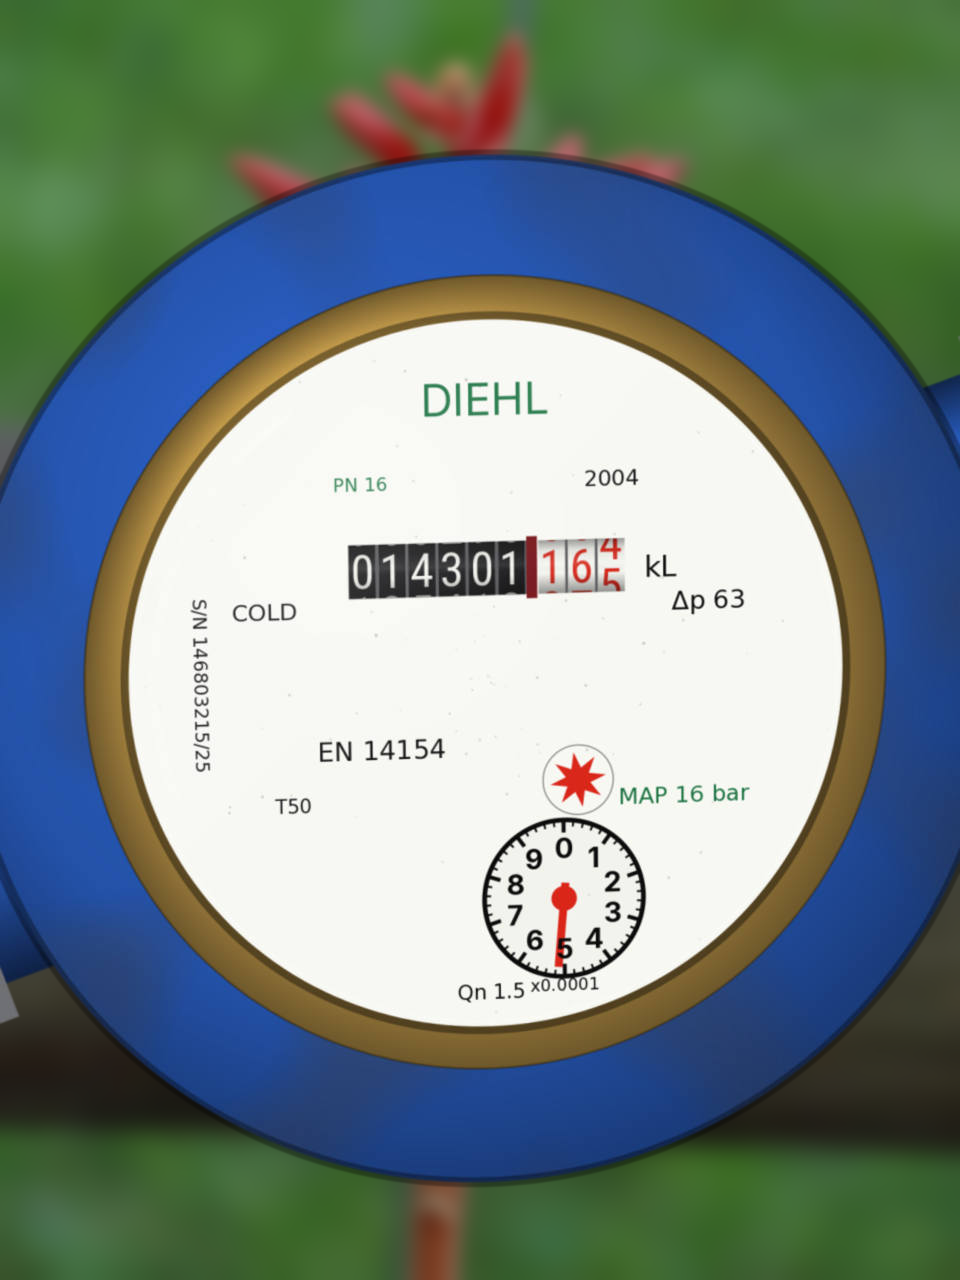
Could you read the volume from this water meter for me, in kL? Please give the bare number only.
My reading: 14301.1645
